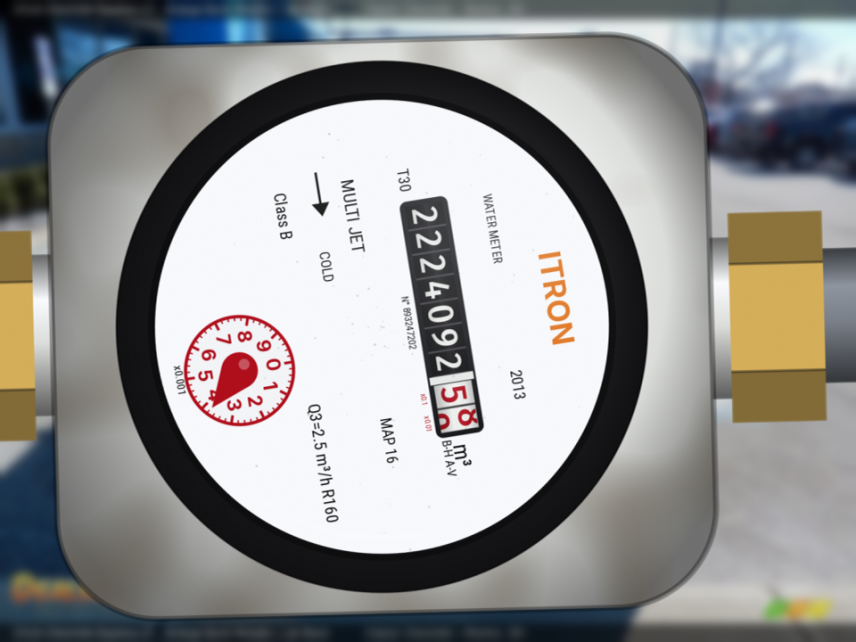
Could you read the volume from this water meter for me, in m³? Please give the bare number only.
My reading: 2224092.583
